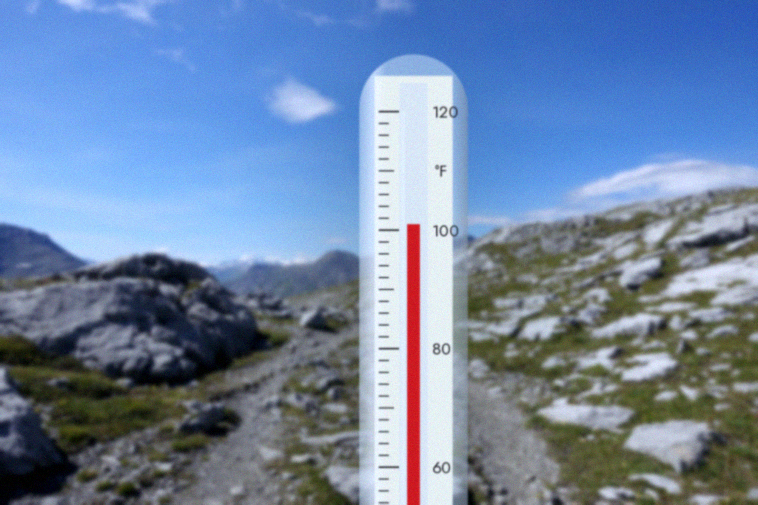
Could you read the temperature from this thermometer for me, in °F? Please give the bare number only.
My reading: 101
